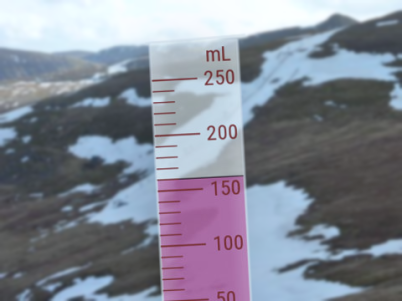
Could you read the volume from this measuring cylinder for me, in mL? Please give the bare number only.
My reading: 160
